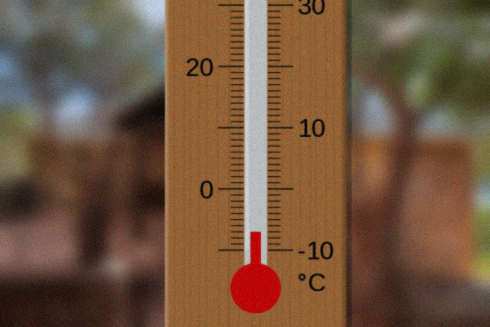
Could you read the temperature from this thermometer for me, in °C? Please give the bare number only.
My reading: -7
